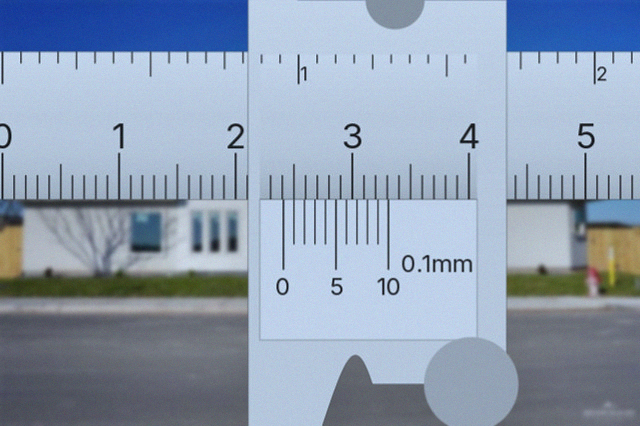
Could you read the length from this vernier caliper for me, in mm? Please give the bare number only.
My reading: 24.1
